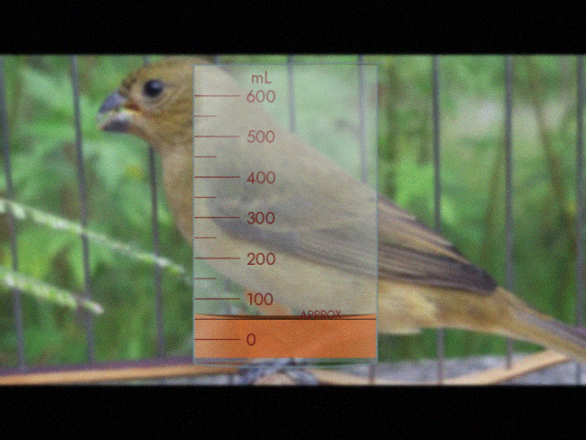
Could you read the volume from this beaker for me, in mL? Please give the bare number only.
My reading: 50
